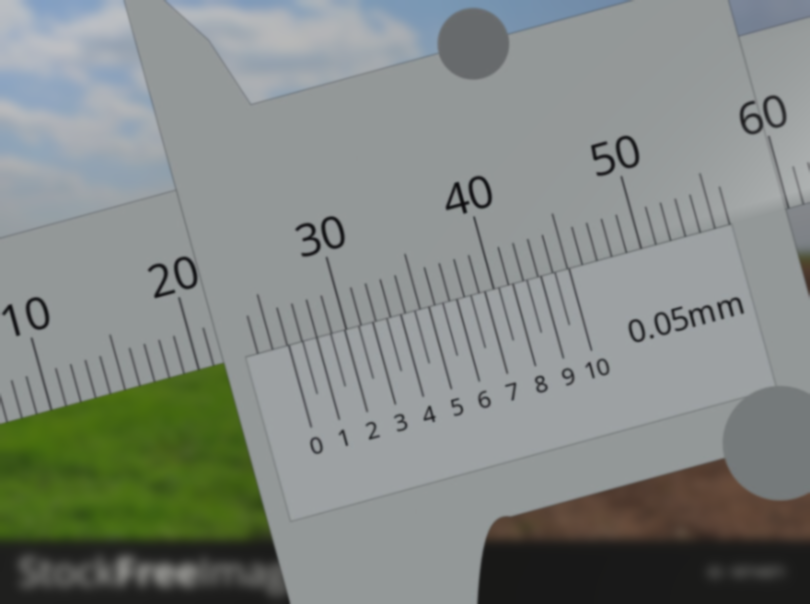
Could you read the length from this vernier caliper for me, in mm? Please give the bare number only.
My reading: 26.1
